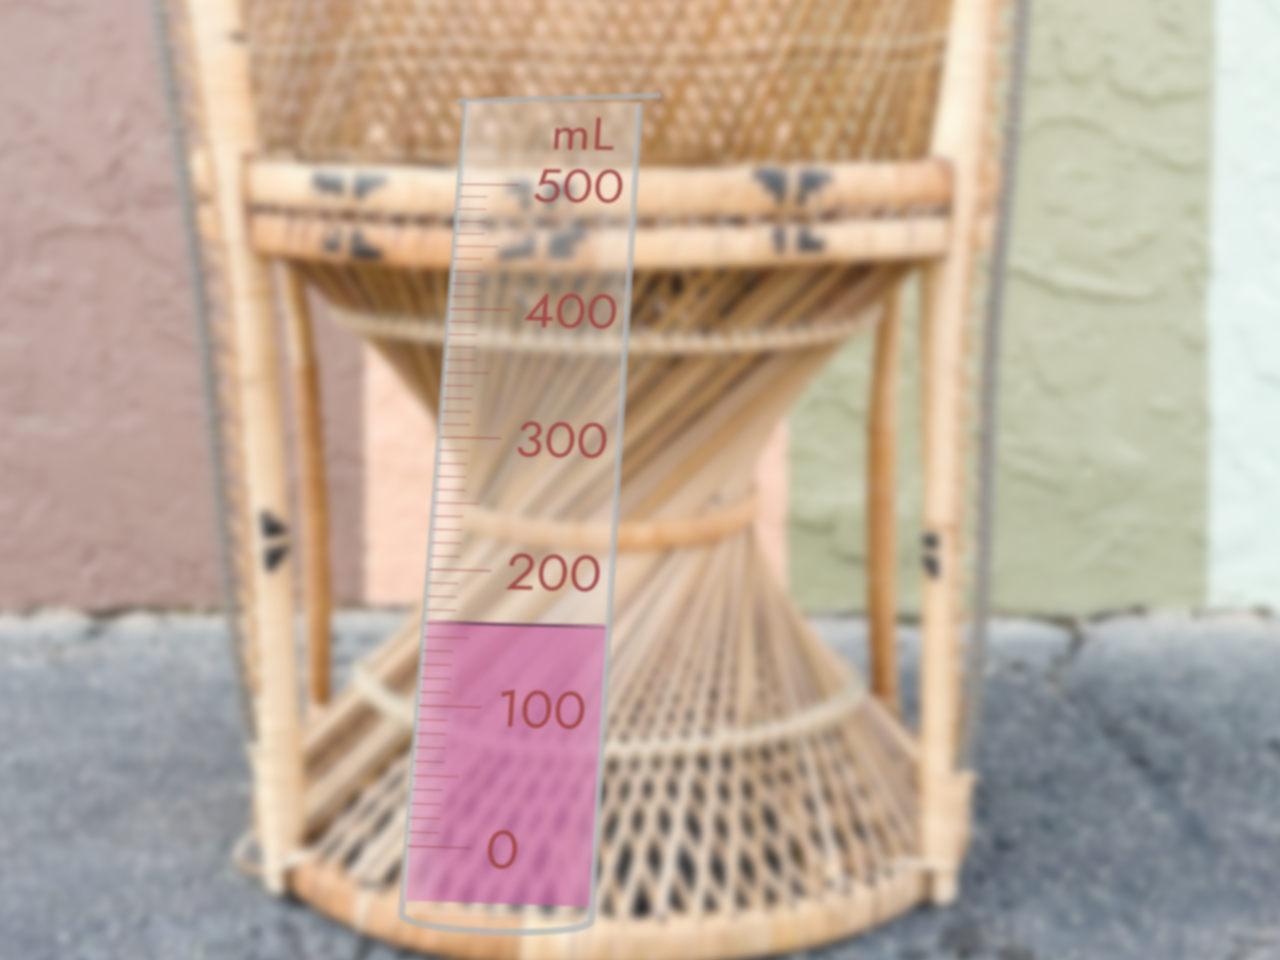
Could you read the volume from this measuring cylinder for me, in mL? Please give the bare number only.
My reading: 160
